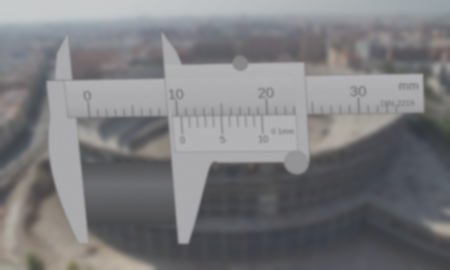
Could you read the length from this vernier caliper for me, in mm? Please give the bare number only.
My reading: 10.4
